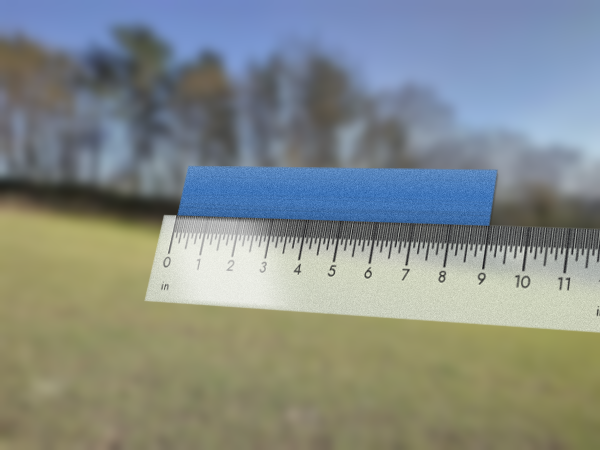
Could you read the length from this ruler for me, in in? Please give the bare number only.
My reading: 9
